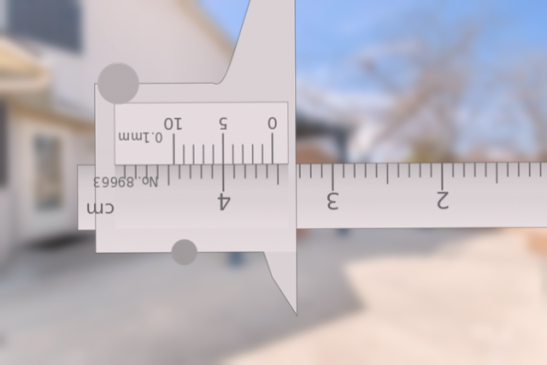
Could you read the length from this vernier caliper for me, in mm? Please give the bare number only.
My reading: 35.5
